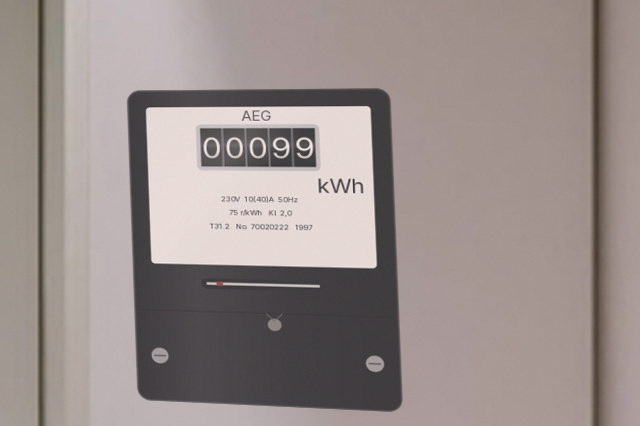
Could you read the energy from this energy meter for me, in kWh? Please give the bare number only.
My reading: 99
